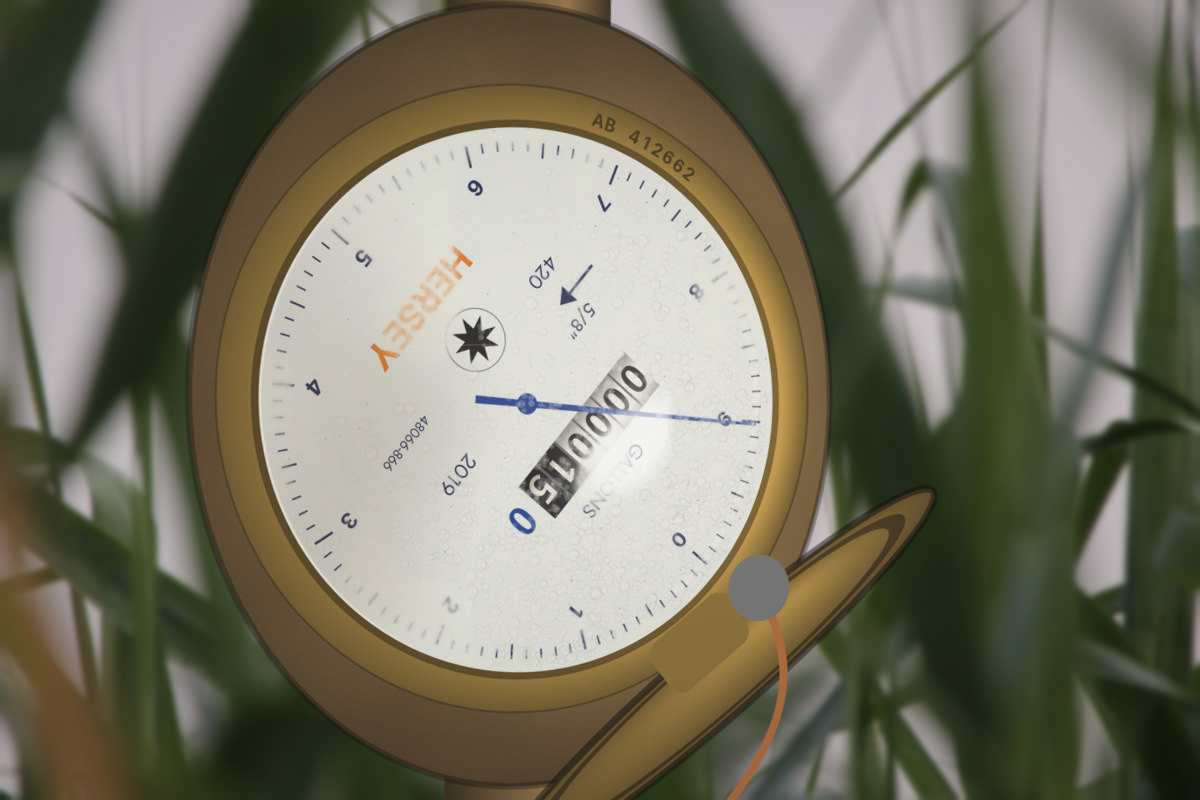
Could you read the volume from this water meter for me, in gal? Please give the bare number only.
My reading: 149.0
